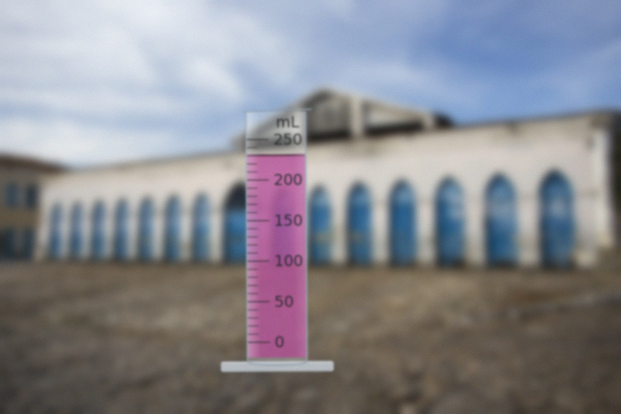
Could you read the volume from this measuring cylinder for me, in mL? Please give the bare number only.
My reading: 230
